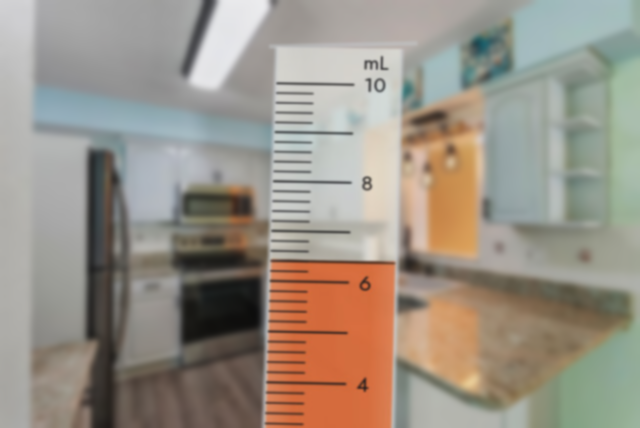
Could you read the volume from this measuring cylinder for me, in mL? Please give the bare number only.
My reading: 6.4
